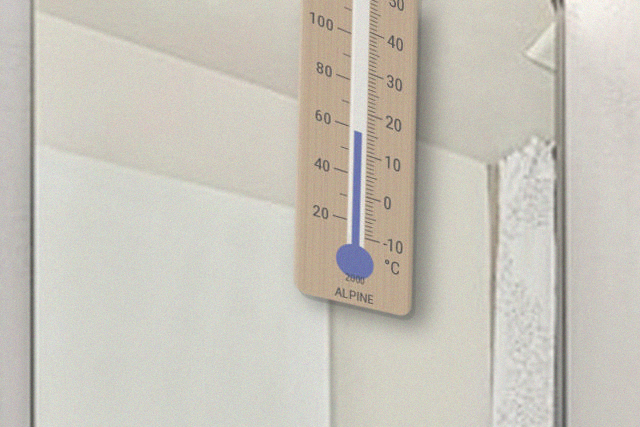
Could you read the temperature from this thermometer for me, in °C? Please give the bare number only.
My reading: 15
